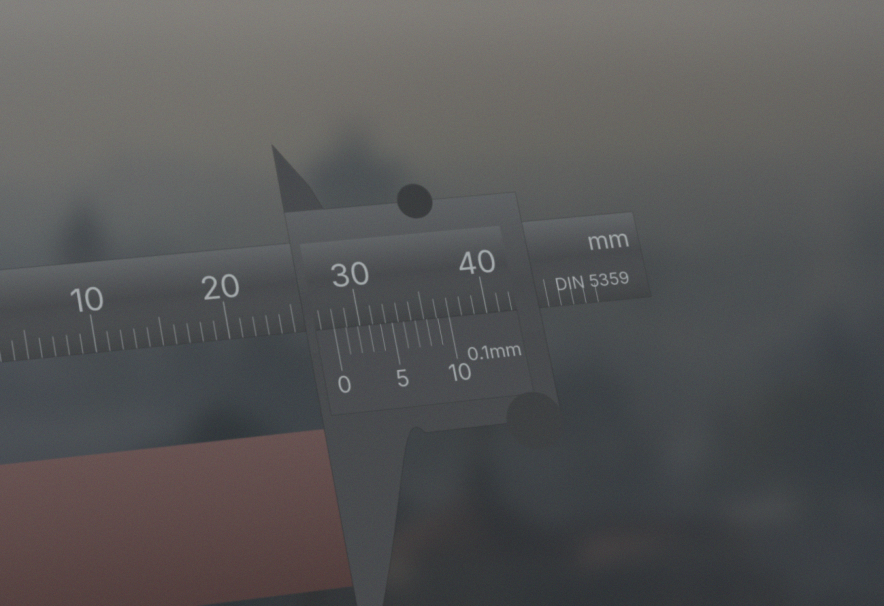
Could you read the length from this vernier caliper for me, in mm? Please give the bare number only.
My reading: 28.0
